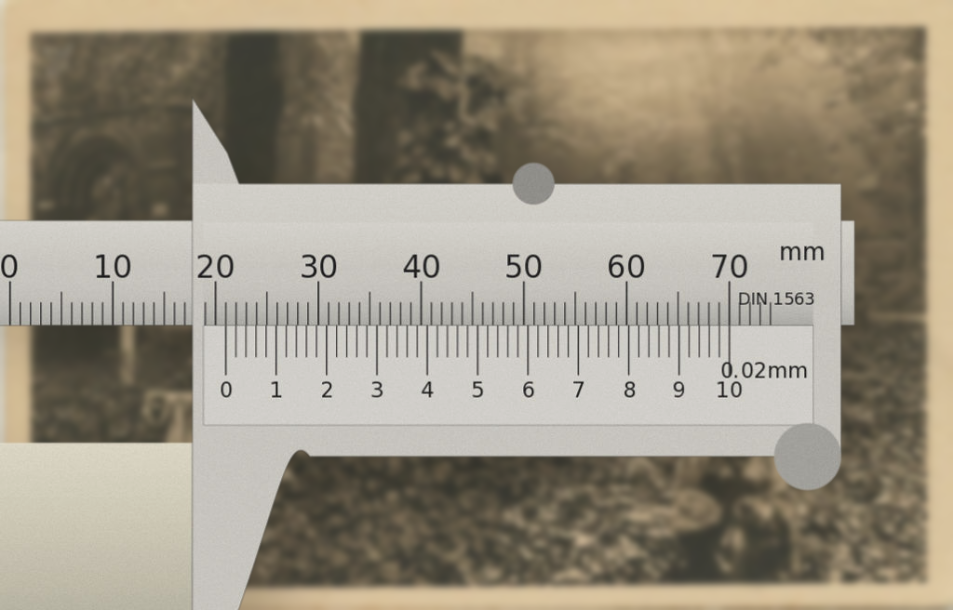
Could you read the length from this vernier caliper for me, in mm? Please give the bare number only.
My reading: 21.0
